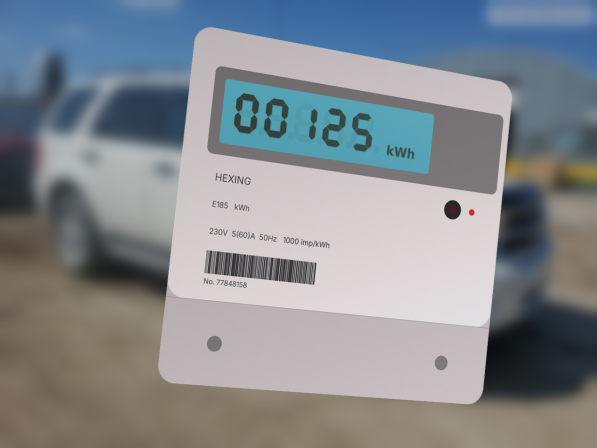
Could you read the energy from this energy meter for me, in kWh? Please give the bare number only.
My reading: 125
